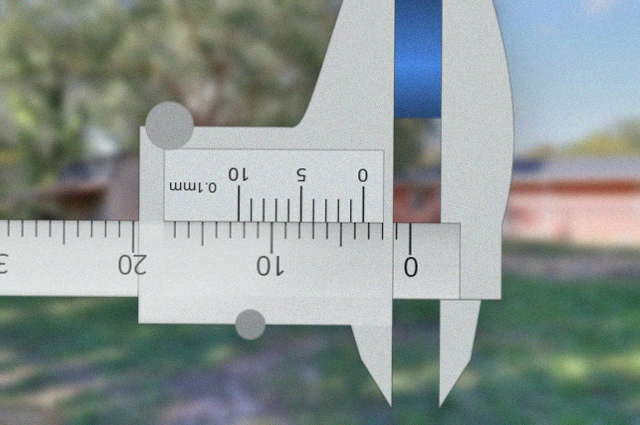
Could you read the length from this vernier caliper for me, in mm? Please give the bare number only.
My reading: 3.4
